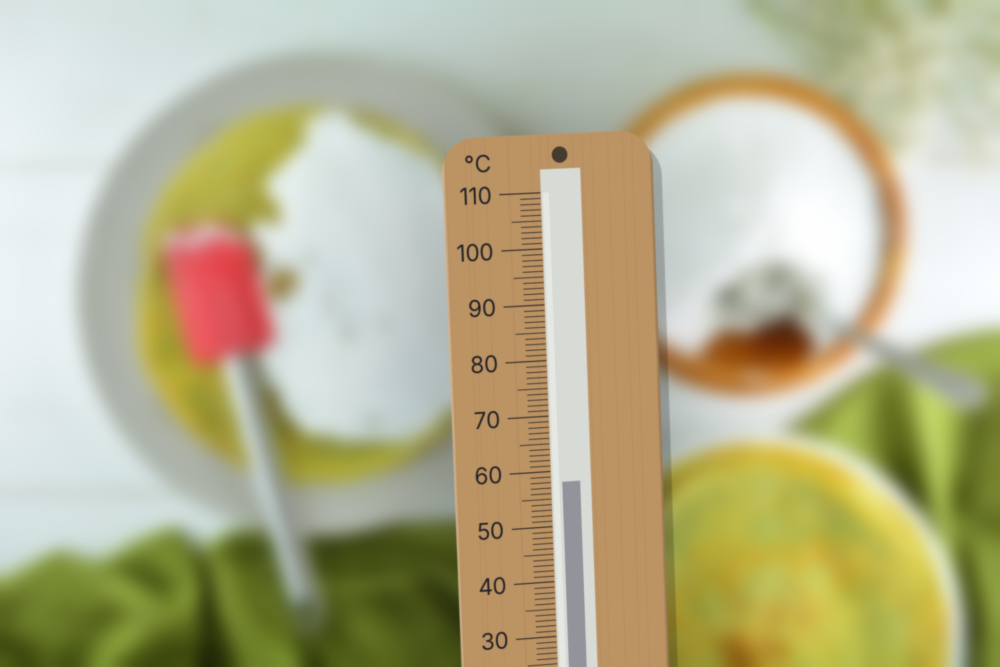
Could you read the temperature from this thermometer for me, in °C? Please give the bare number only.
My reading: 58
